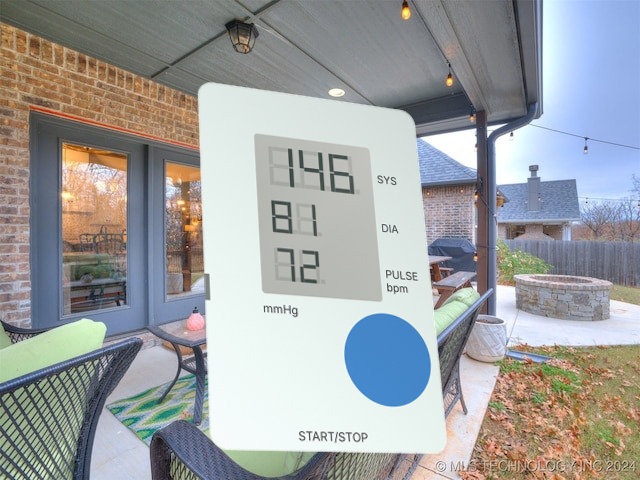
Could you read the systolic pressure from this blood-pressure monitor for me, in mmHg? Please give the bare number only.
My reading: 146
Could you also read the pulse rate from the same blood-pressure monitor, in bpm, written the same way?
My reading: 72
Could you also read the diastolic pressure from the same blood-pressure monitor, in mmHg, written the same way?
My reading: 81
